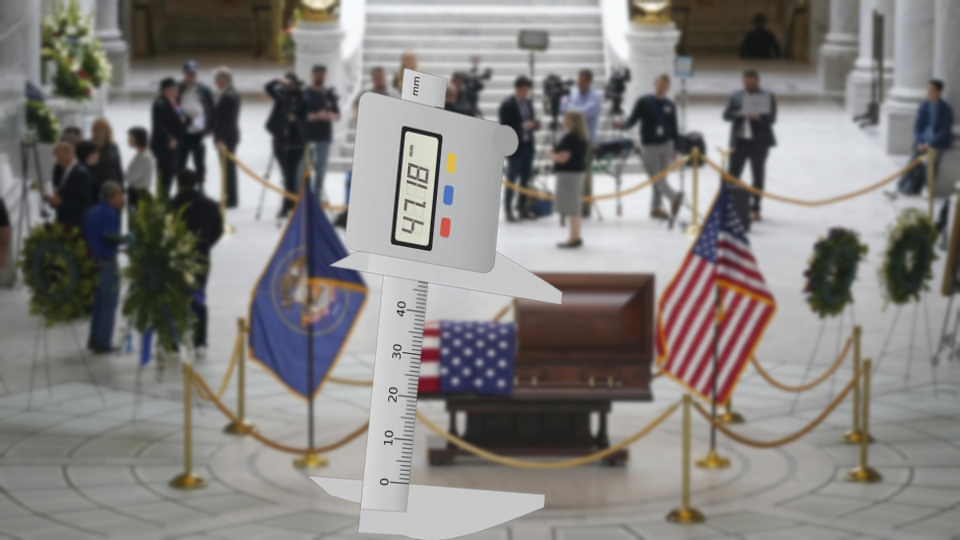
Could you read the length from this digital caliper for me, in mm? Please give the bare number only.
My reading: 47.18
